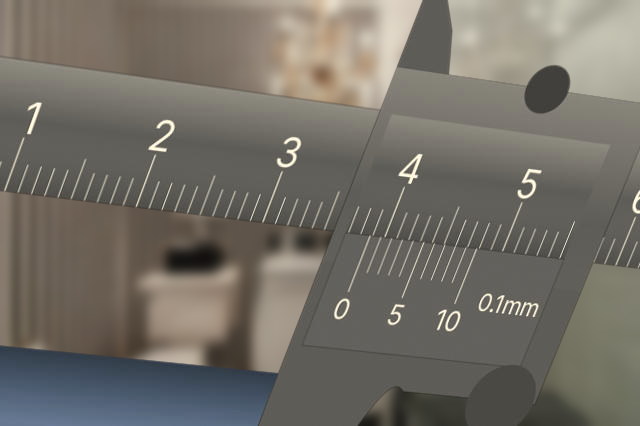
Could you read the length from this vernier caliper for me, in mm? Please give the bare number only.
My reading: 38.8
